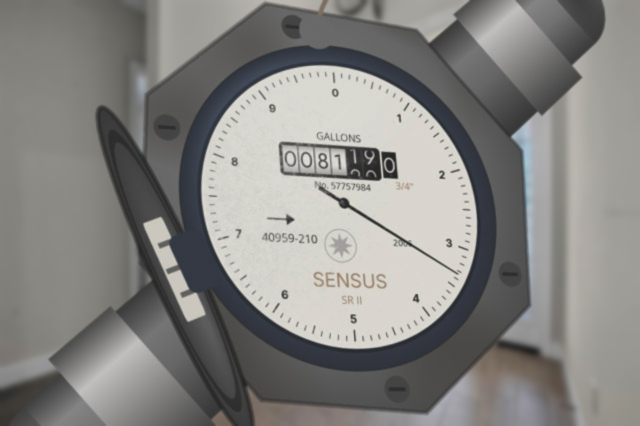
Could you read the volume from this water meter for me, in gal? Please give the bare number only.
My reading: 81193.3
